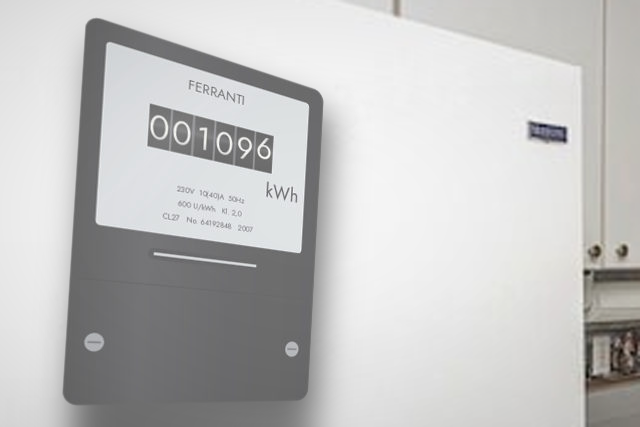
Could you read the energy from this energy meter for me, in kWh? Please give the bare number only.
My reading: 1096
